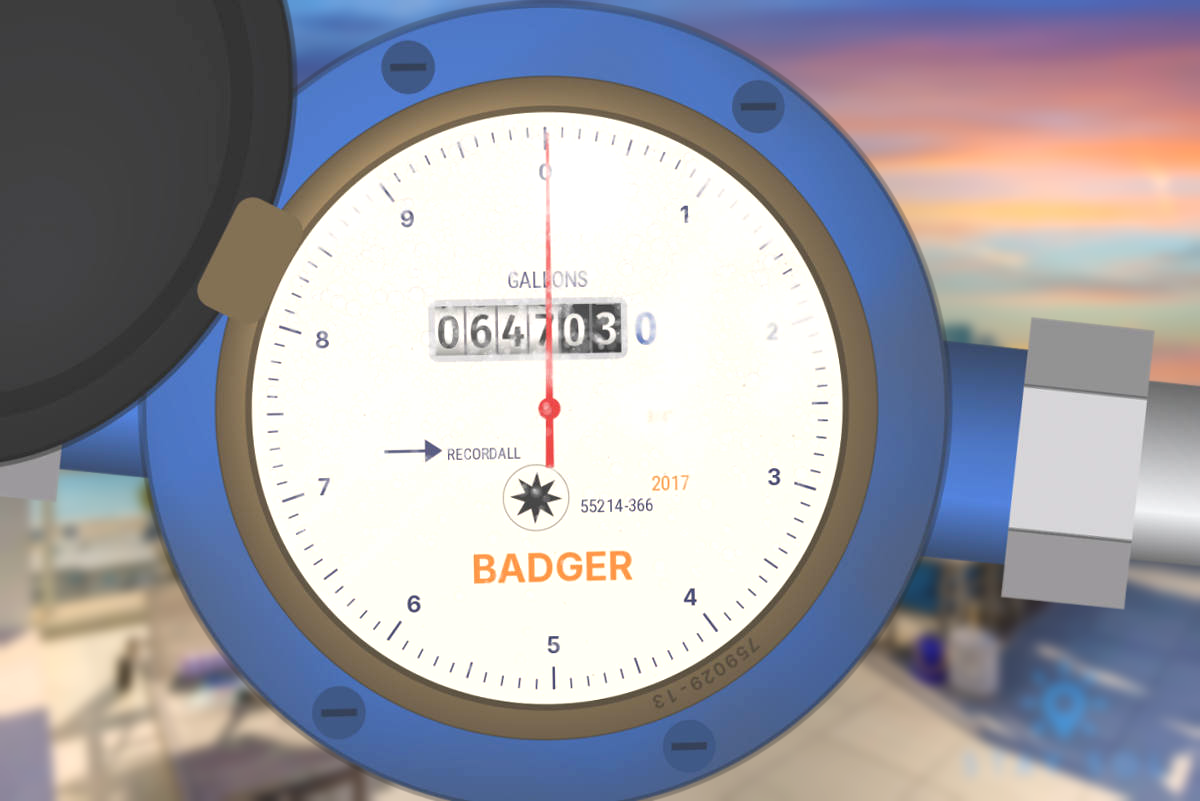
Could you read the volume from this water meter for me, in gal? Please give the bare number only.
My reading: 647030.0
